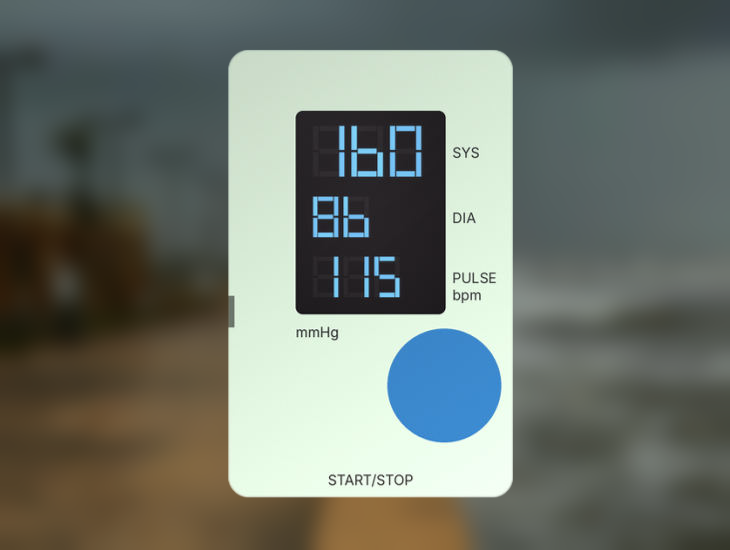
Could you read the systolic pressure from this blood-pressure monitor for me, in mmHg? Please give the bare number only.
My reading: 160
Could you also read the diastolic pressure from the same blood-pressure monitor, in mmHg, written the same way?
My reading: 86
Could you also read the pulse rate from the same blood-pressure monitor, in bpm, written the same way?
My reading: 115
